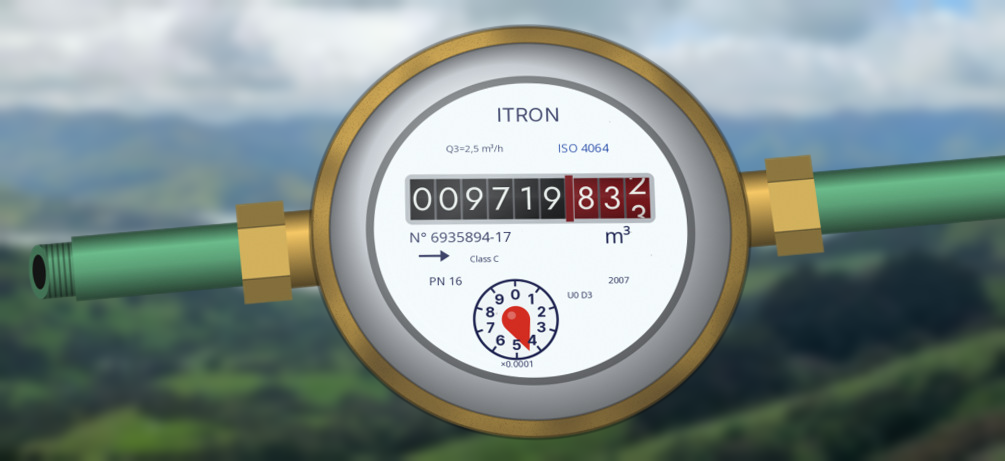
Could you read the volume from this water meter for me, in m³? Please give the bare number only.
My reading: 9719.8324
